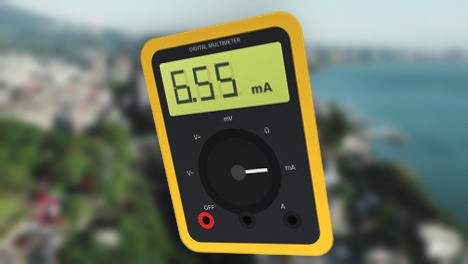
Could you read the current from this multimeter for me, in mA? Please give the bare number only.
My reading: 6.55
